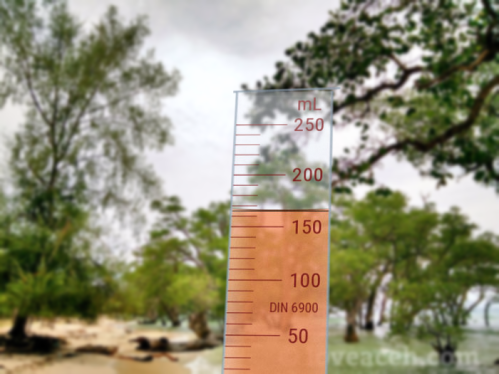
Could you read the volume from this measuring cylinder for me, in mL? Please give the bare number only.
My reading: 165
